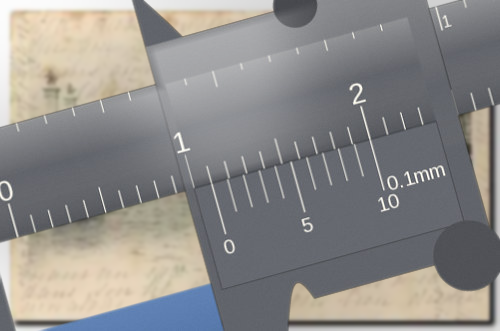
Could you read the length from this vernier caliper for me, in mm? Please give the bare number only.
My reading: 11.0
